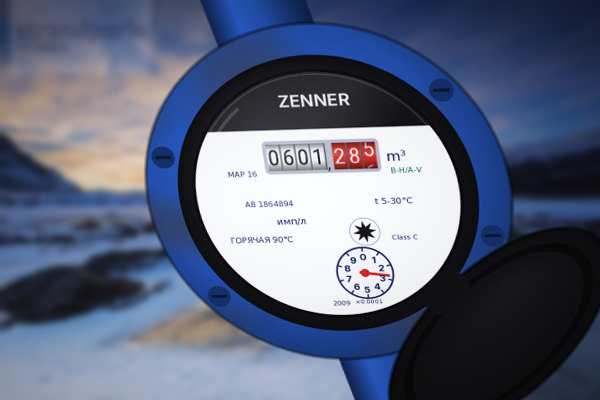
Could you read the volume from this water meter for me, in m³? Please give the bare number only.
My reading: 601.2852
